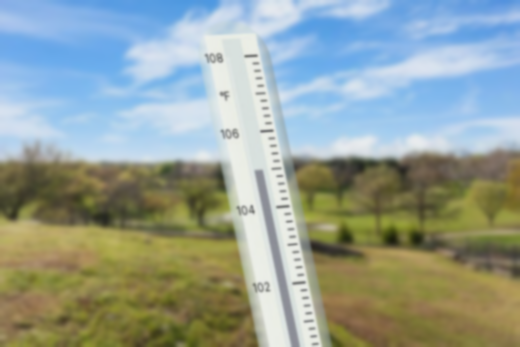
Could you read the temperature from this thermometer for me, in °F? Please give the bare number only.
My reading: 105
